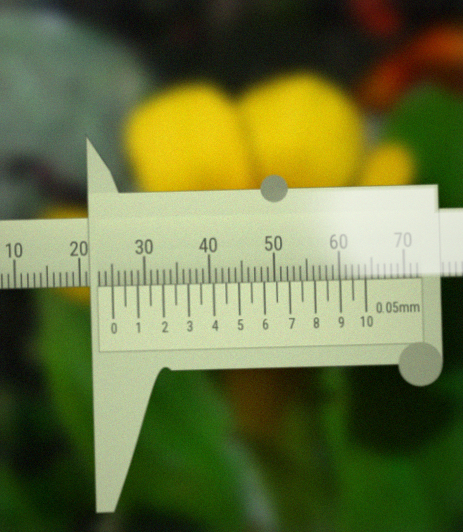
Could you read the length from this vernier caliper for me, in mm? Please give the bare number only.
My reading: 25.0
